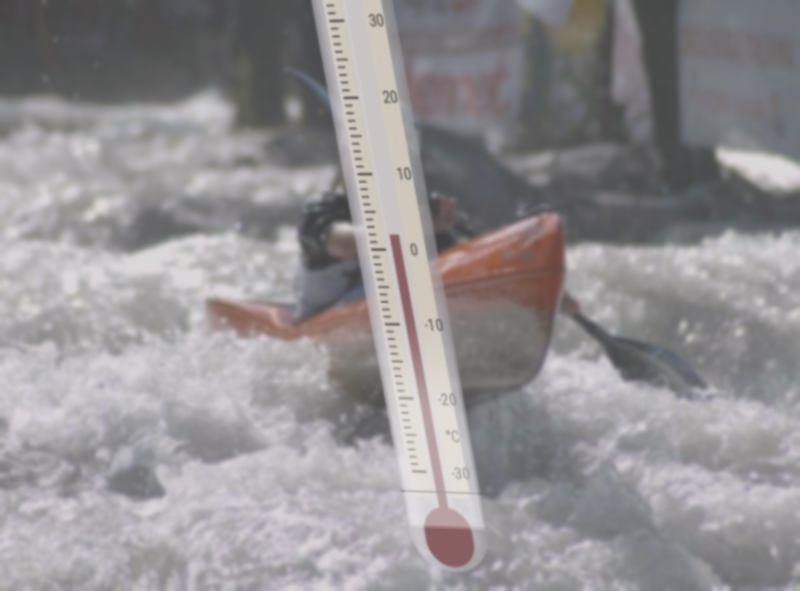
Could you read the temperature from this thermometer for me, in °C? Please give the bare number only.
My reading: 2
